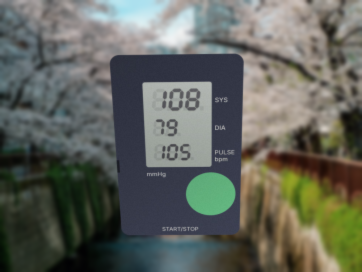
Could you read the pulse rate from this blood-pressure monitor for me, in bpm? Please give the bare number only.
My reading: 105
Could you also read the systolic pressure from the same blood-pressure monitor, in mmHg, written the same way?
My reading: 108
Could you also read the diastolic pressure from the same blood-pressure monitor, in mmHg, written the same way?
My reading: 79
